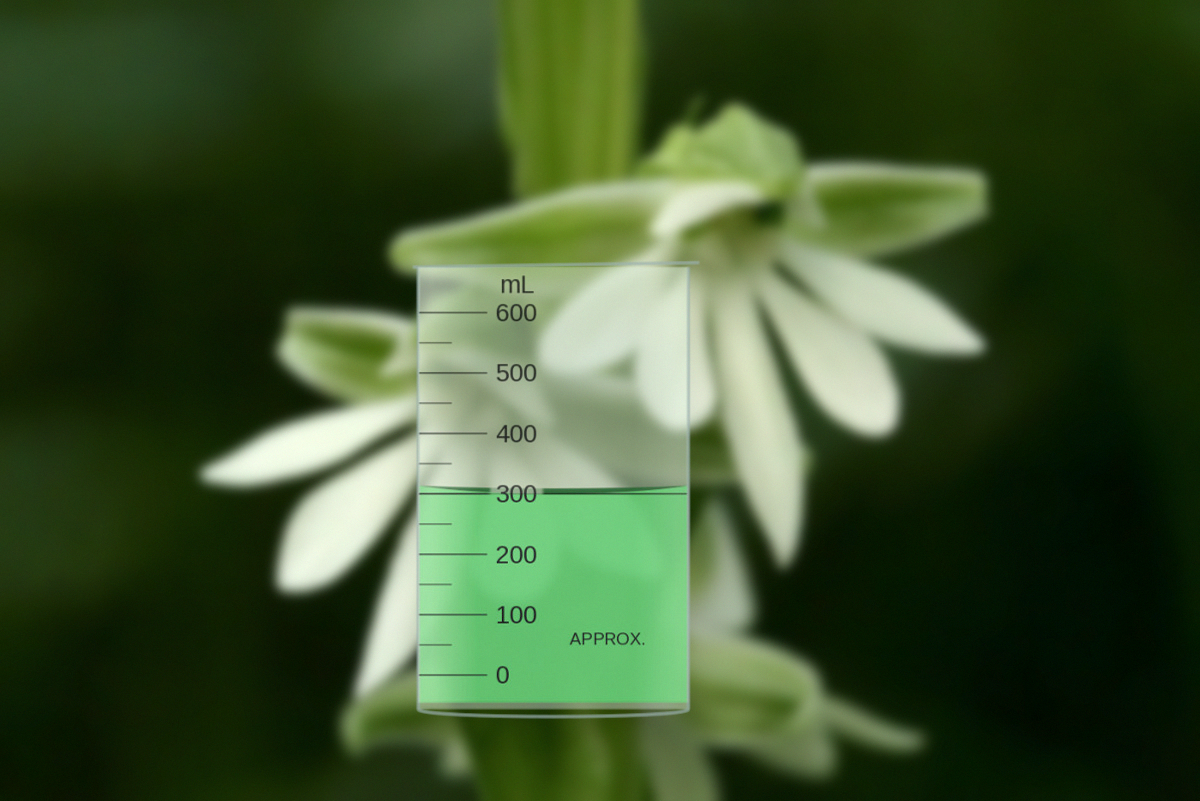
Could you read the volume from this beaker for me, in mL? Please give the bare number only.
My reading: 300
